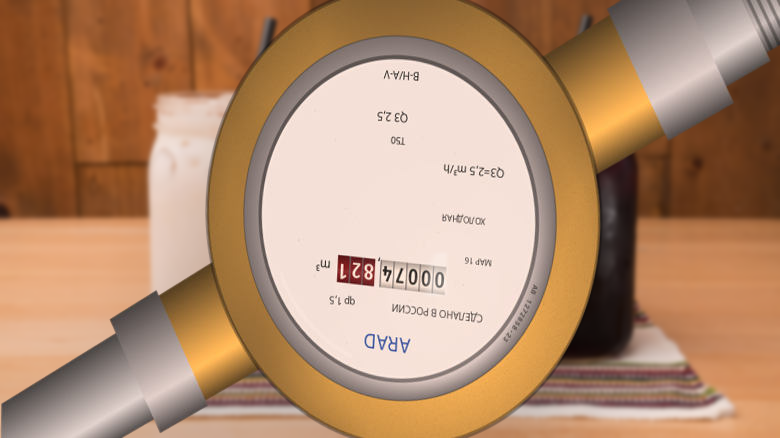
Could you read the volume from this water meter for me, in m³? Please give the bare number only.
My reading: 74.821
